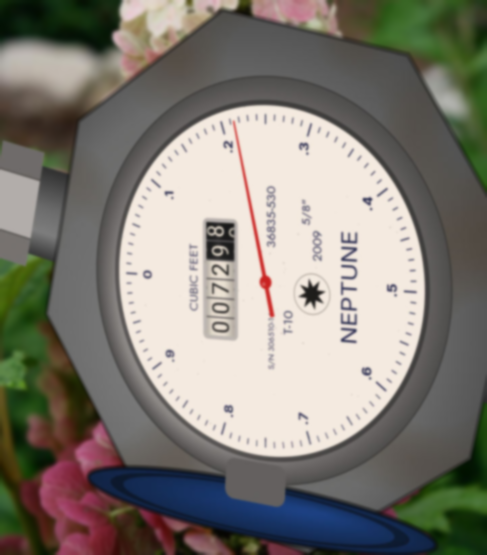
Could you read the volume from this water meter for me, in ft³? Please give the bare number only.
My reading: 7298.21
